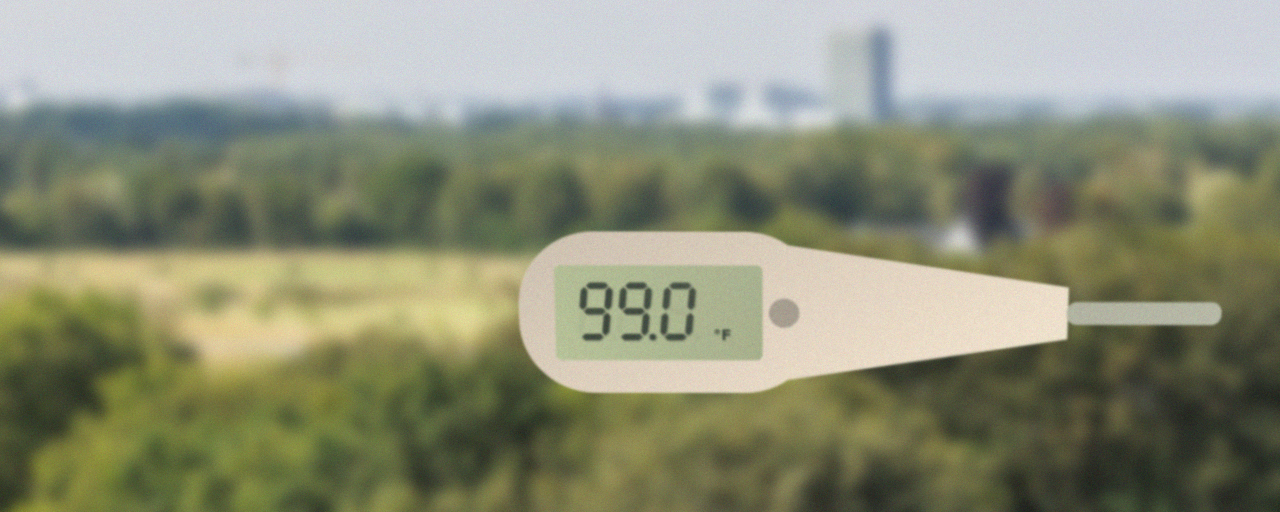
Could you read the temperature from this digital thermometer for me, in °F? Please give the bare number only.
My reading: 99.0
